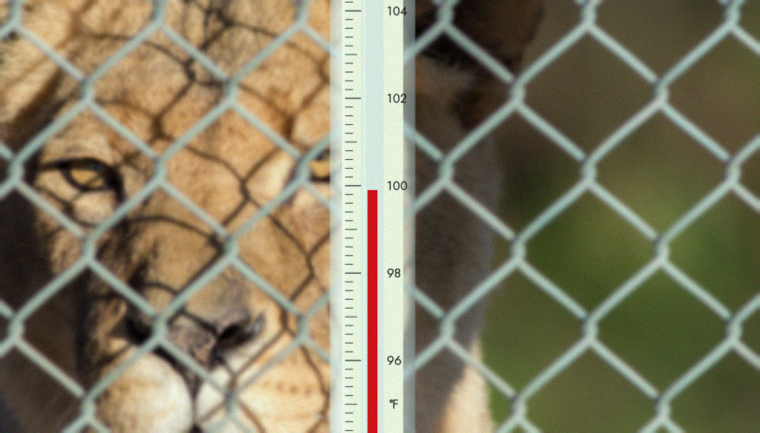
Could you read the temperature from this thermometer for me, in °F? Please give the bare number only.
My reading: 99.9
